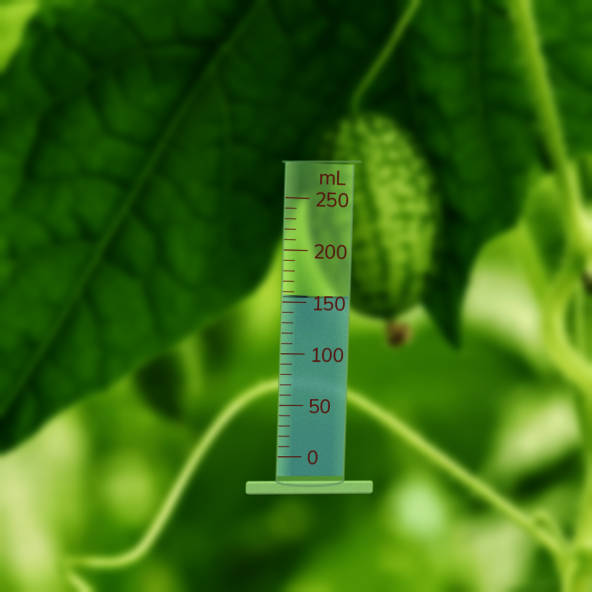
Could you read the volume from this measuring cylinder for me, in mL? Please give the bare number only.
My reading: 155
